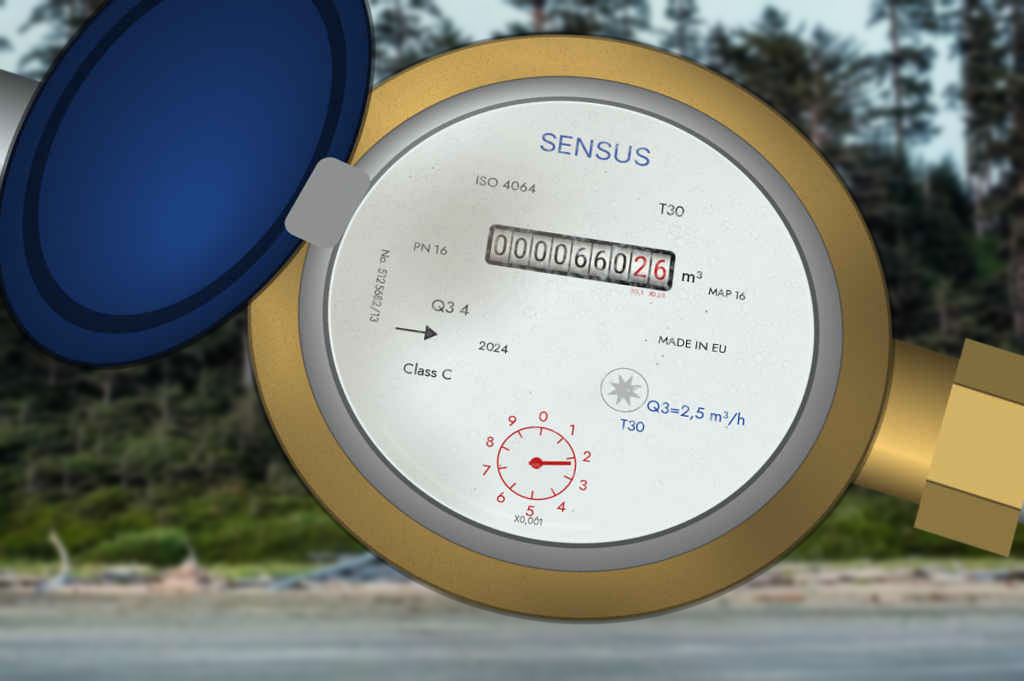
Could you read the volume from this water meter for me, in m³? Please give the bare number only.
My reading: 660.262
